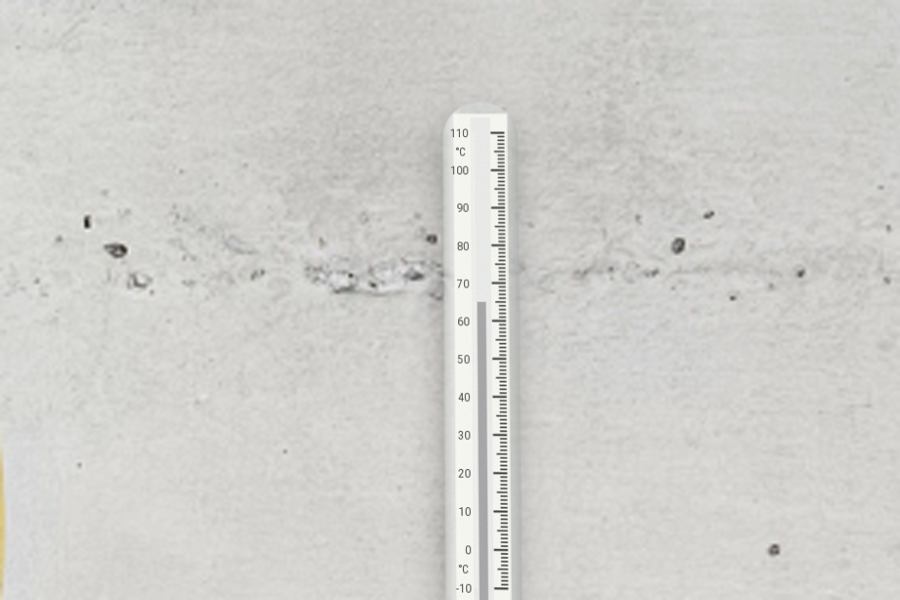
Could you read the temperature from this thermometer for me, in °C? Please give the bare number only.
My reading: 65
